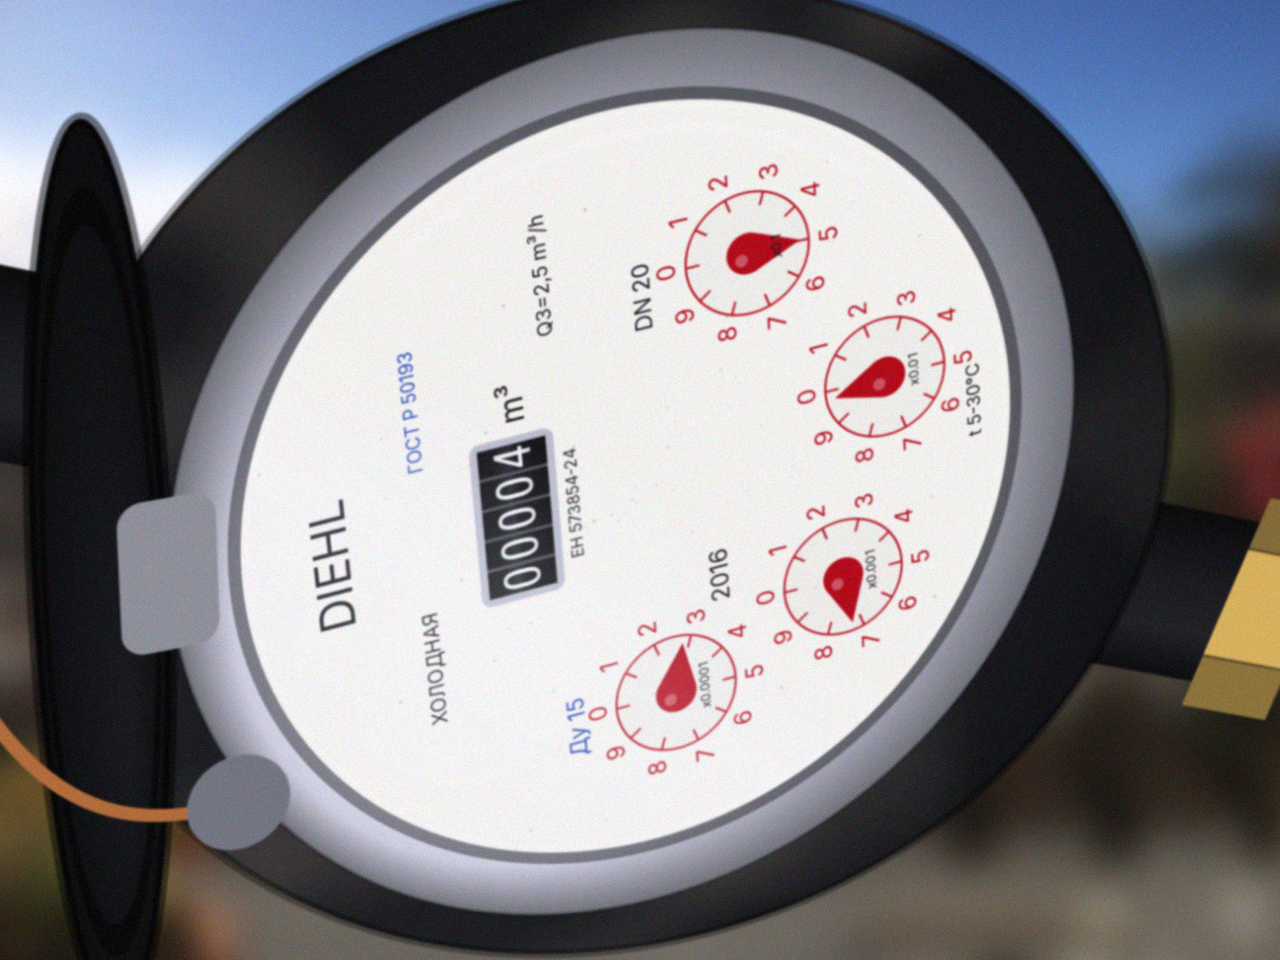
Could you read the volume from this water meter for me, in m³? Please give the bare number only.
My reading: 4.4972
